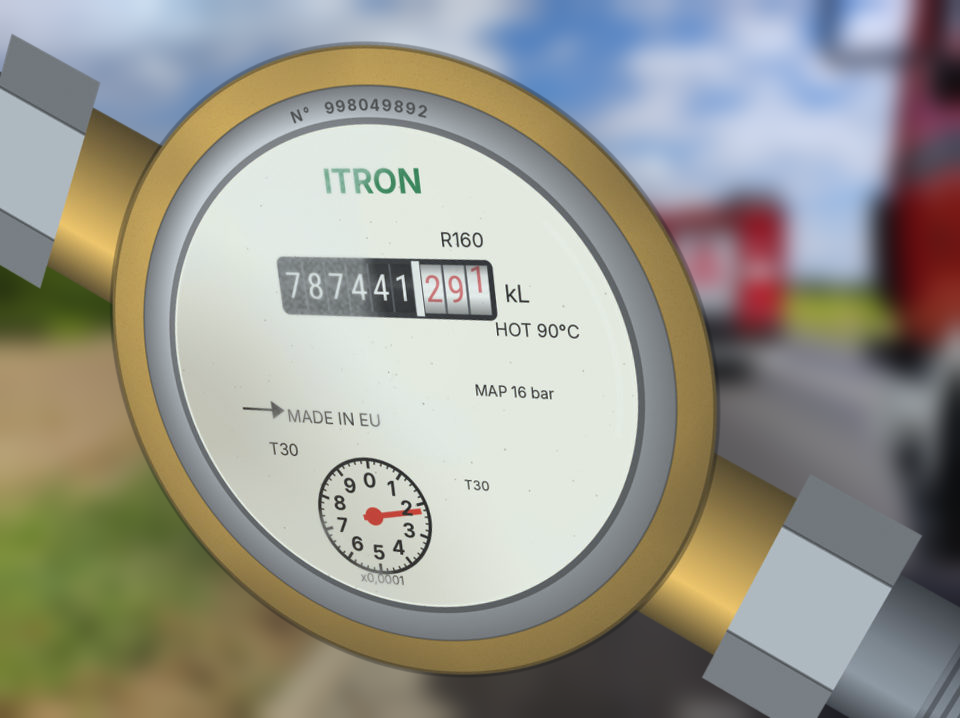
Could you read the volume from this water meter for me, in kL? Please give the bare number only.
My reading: 787441.2912
